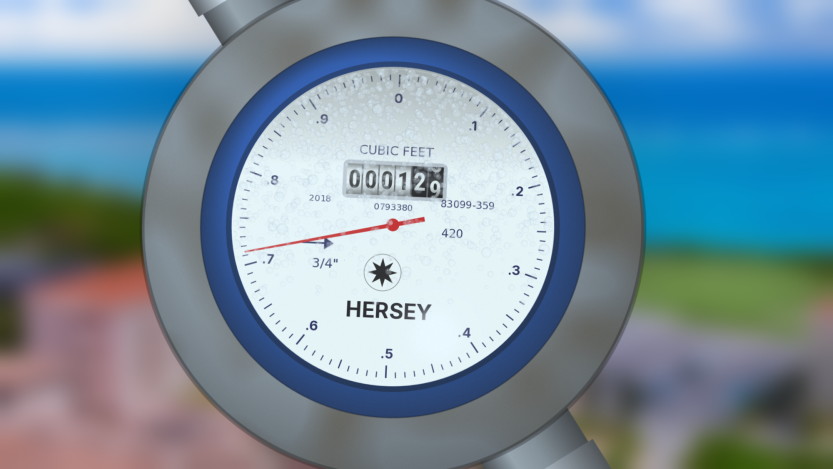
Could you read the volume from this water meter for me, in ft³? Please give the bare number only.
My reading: 128.71
